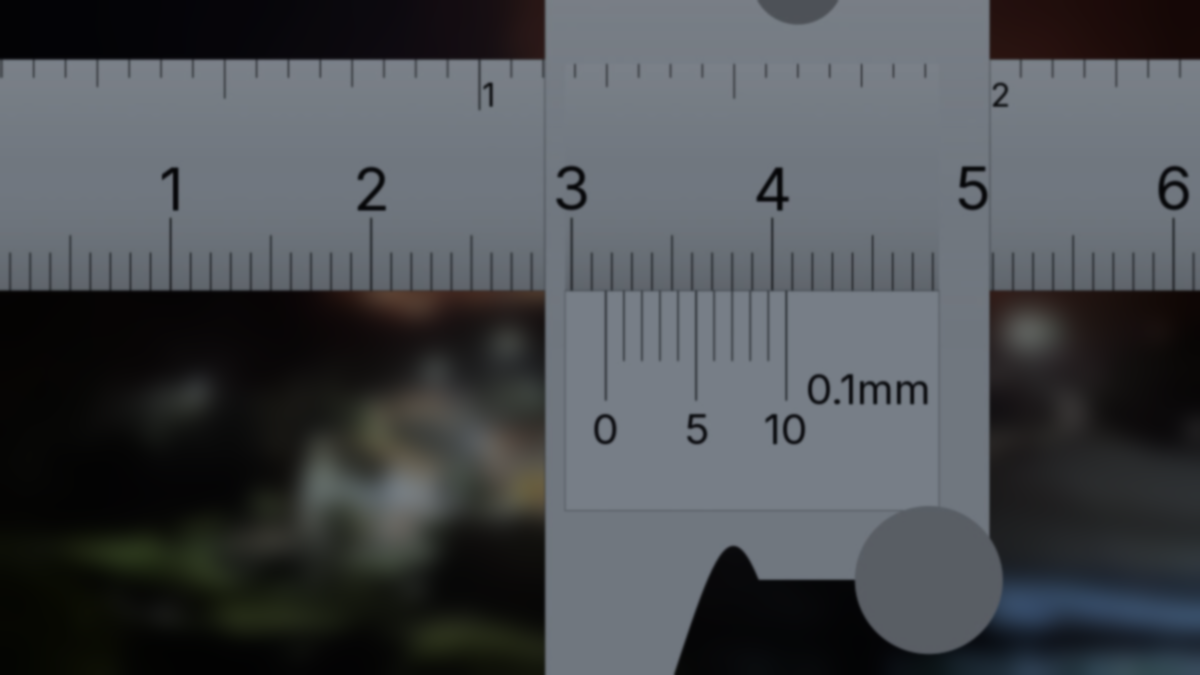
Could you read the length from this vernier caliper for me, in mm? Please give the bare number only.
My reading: 31.7
